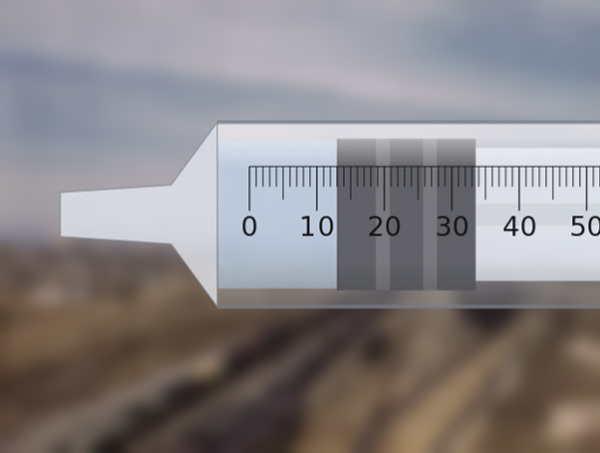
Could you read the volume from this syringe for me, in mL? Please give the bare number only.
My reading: 13
